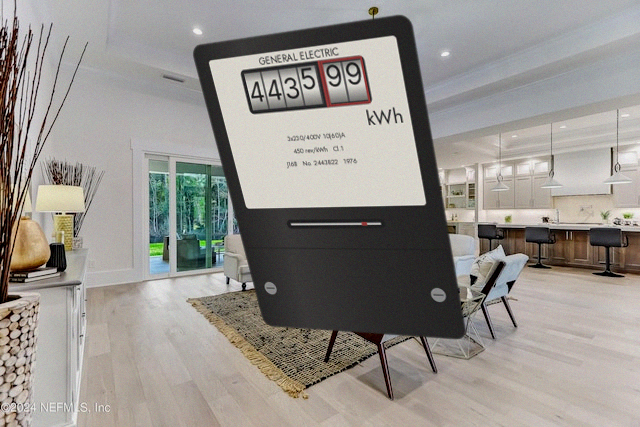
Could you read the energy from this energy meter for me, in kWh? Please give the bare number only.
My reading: 4435.99
